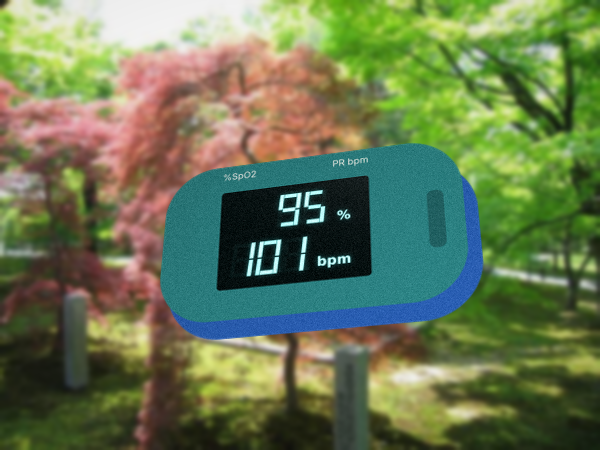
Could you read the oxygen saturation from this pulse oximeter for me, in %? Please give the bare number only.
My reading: 95
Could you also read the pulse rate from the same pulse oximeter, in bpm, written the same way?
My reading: 101
